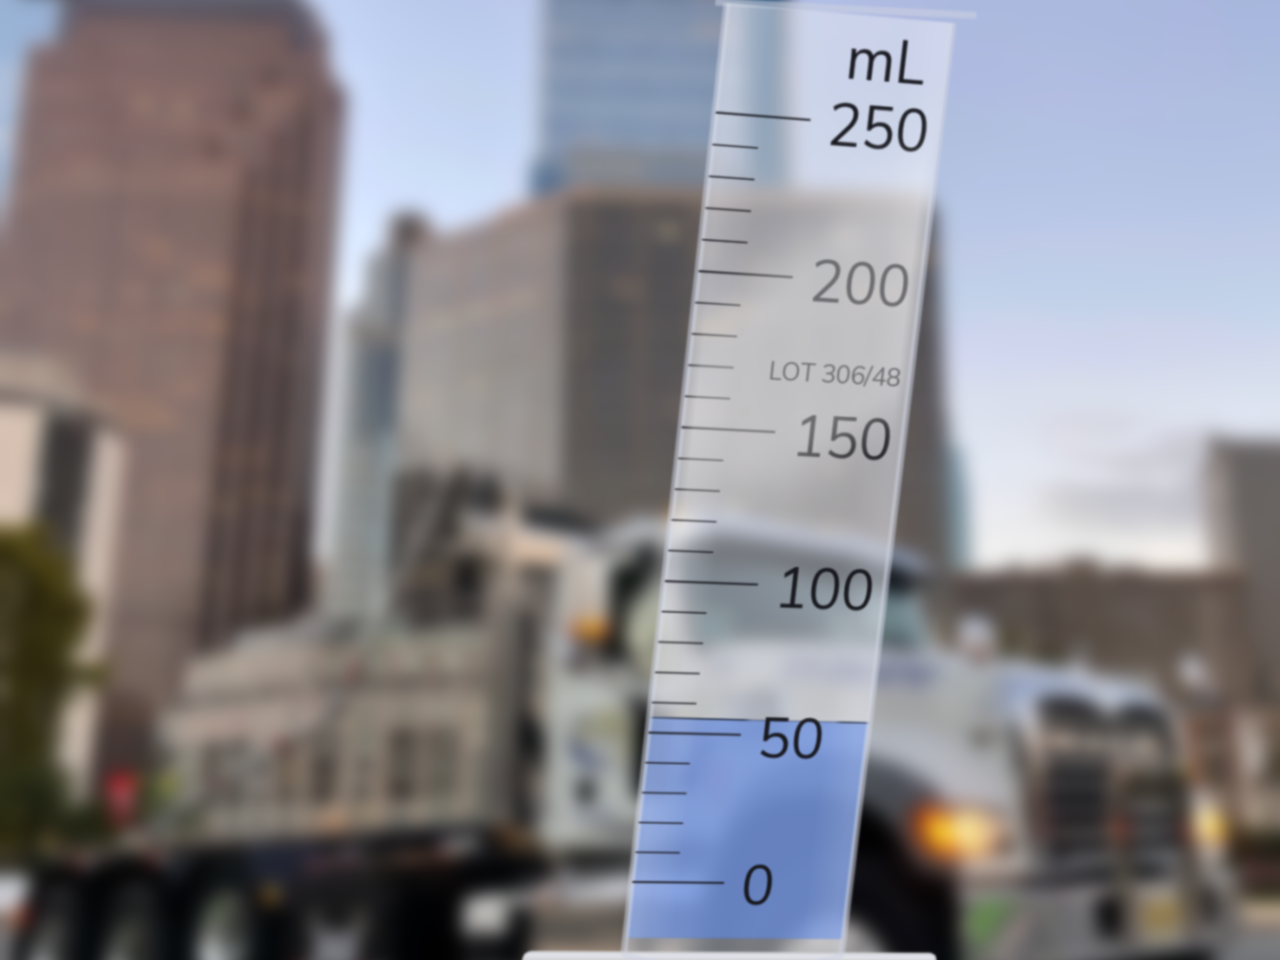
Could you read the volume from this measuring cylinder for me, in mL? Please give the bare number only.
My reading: 55
